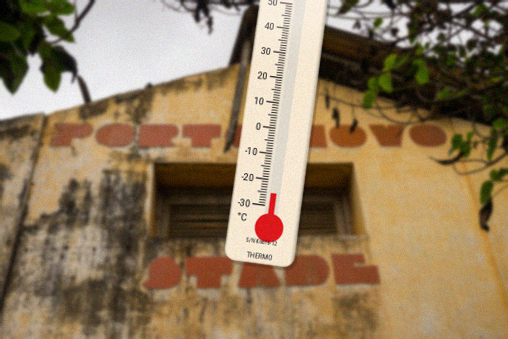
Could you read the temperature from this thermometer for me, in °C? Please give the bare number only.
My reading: -25
